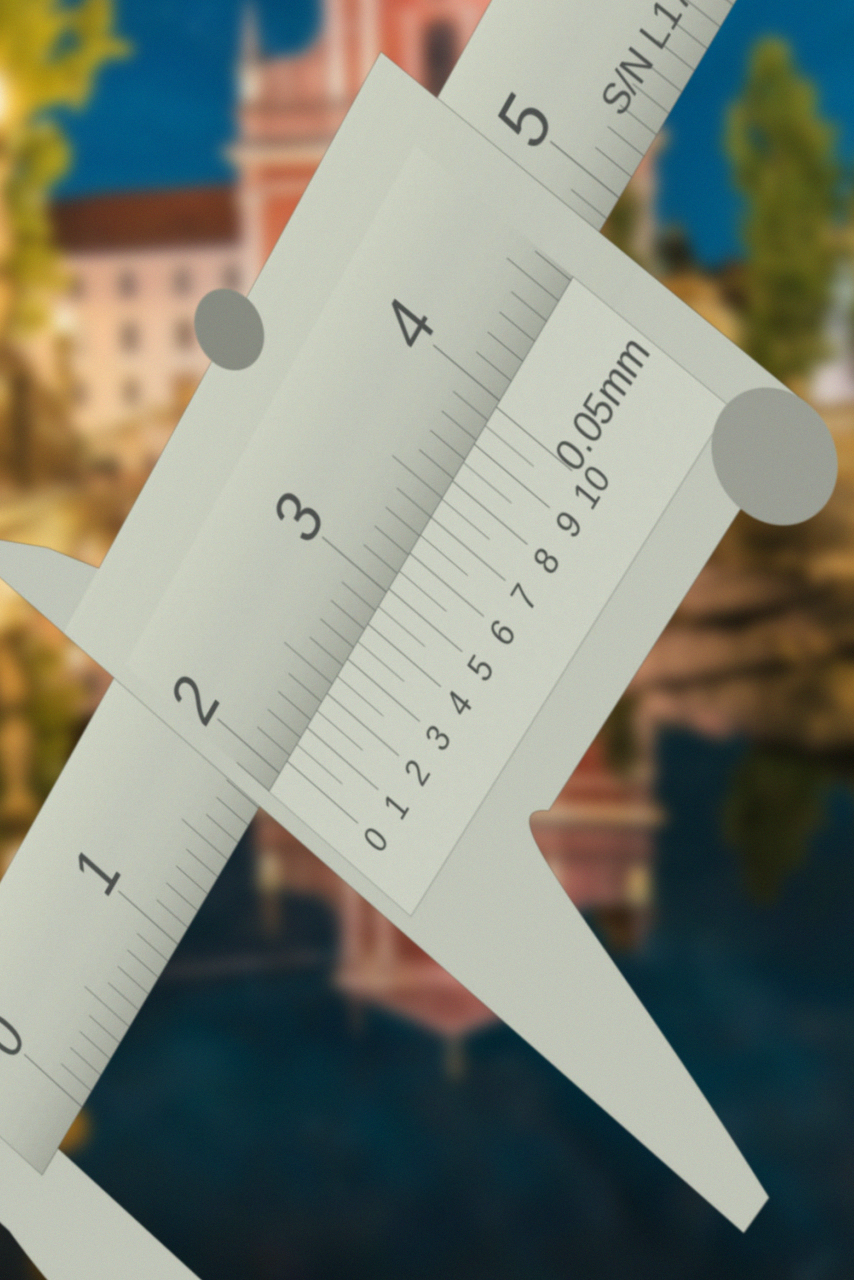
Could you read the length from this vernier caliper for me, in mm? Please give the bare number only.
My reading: 20.7
